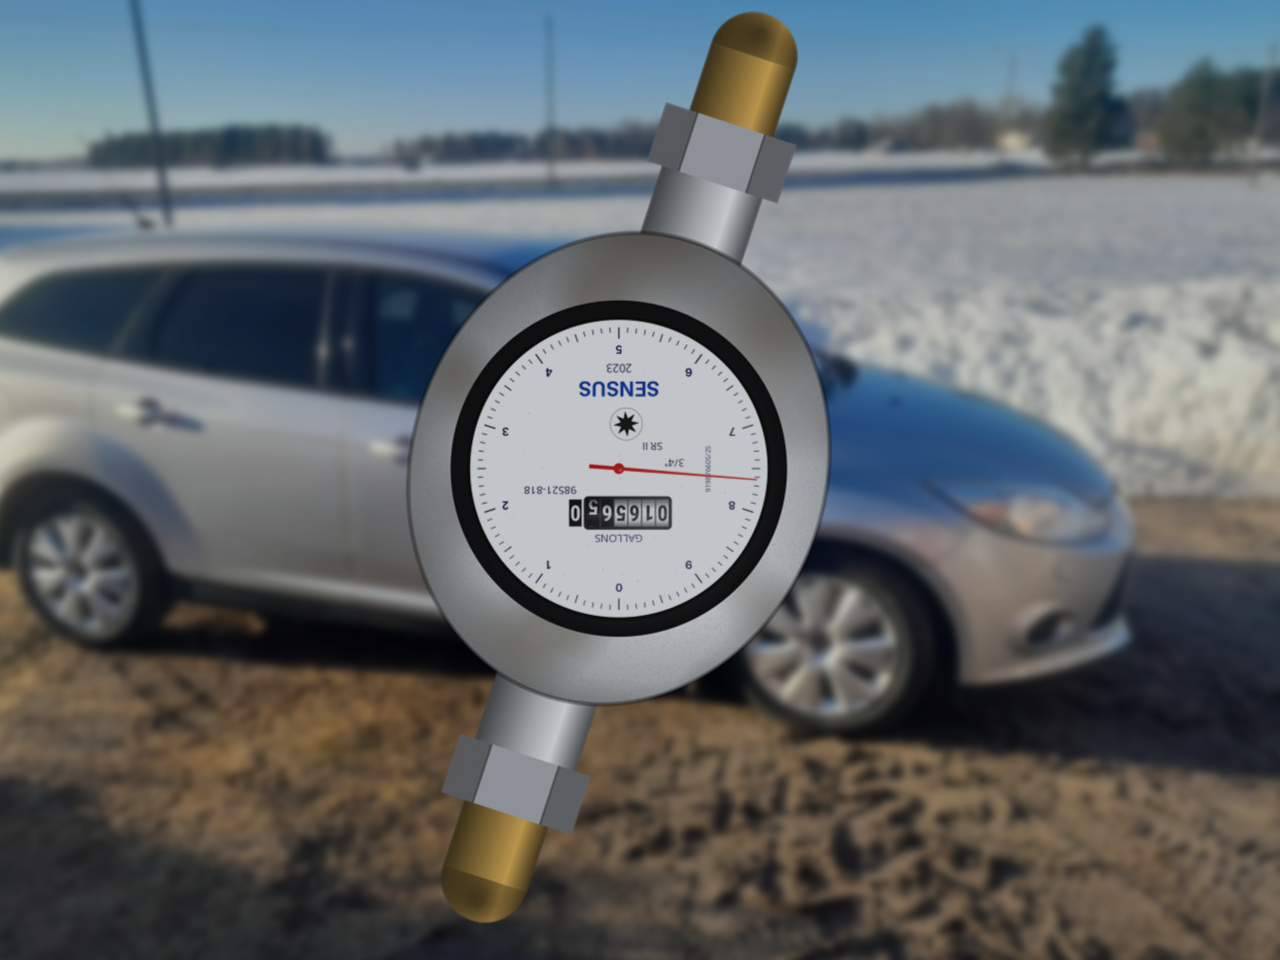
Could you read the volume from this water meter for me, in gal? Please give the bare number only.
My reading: 165647.6
